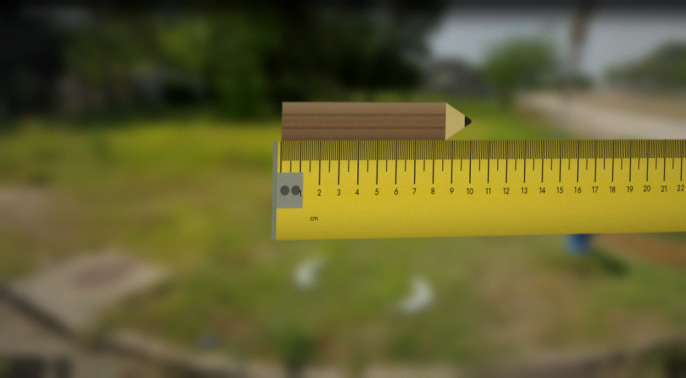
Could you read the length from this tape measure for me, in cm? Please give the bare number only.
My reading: 10
